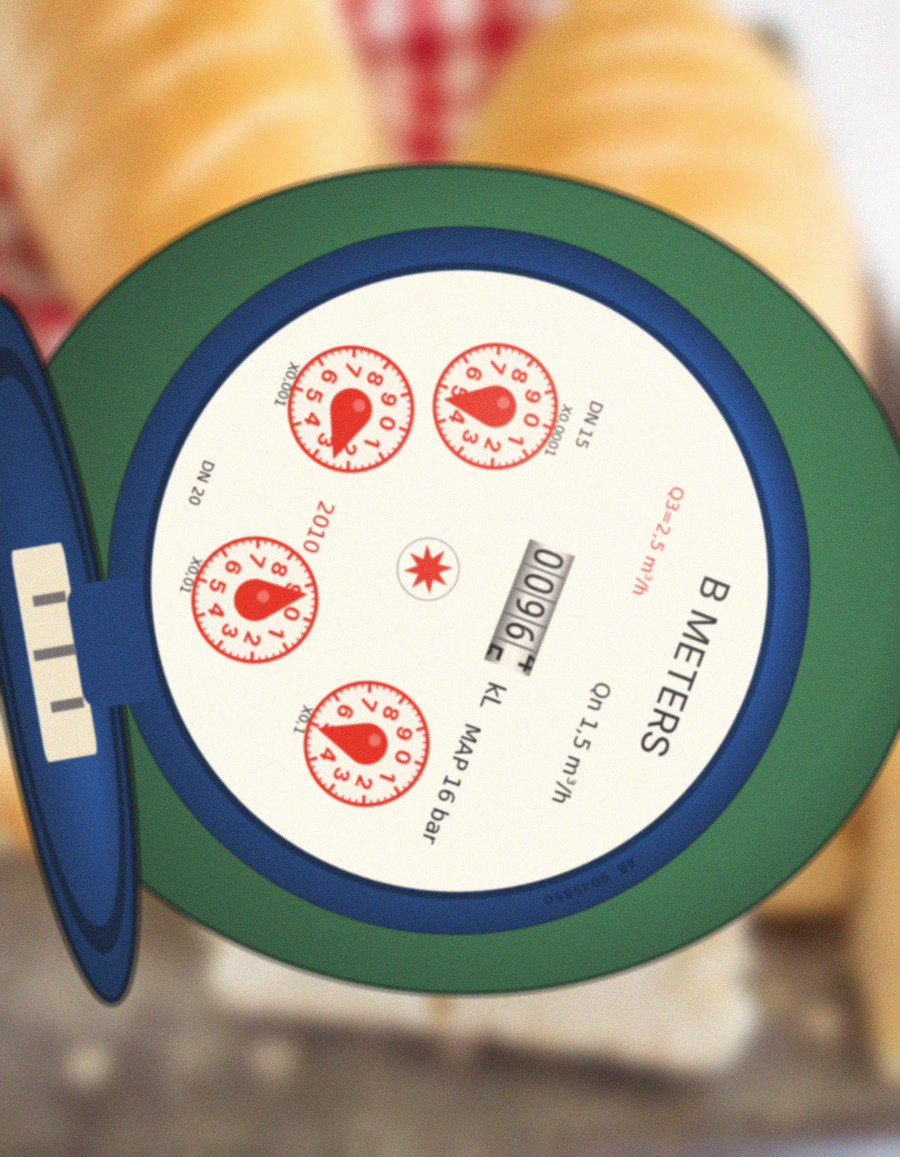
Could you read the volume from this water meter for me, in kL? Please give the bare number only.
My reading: 964.4924
